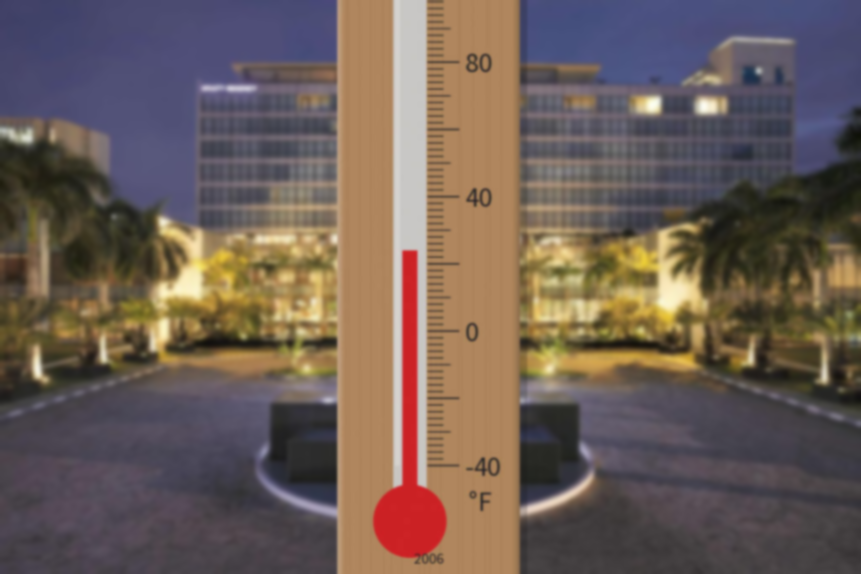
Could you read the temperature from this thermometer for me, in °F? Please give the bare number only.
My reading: 24
